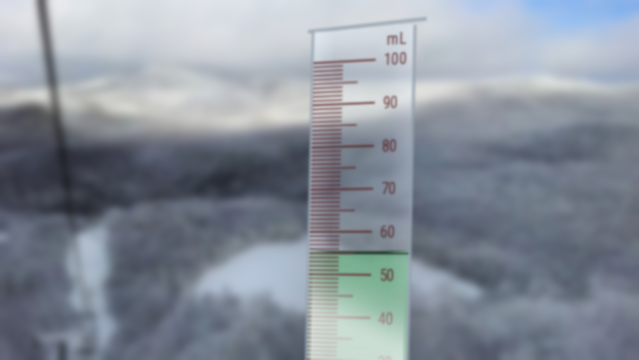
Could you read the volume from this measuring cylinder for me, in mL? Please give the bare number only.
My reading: 55
